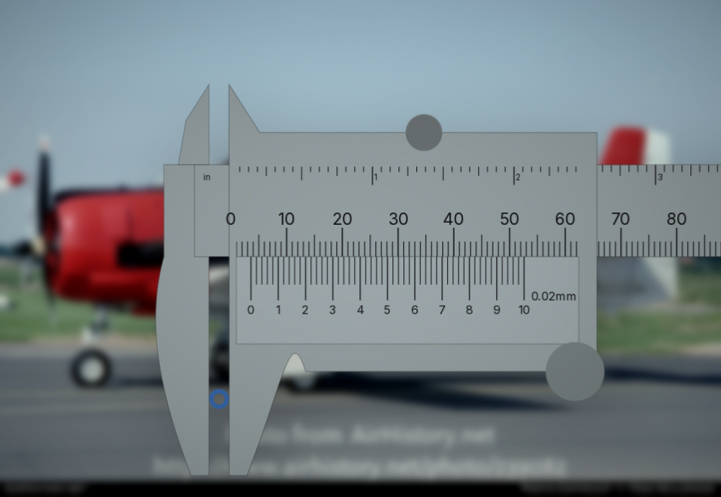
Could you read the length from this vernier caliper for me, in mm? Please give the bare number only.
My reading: 3.6
